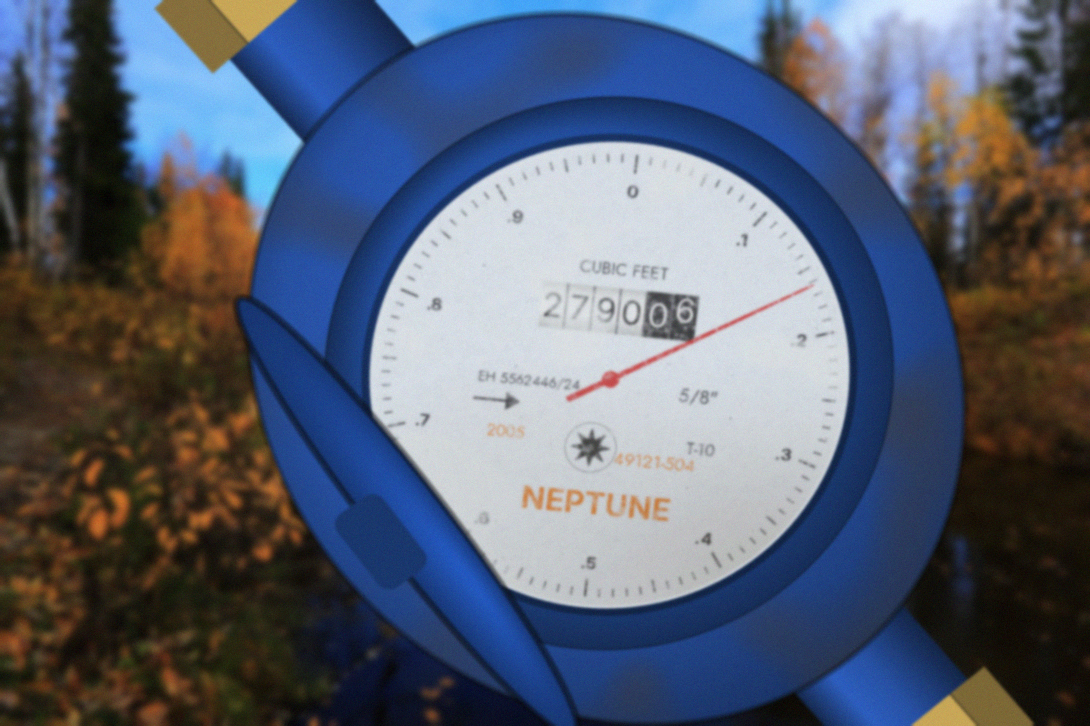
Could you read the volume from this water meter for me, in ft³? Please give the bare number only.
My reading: 279006.16
